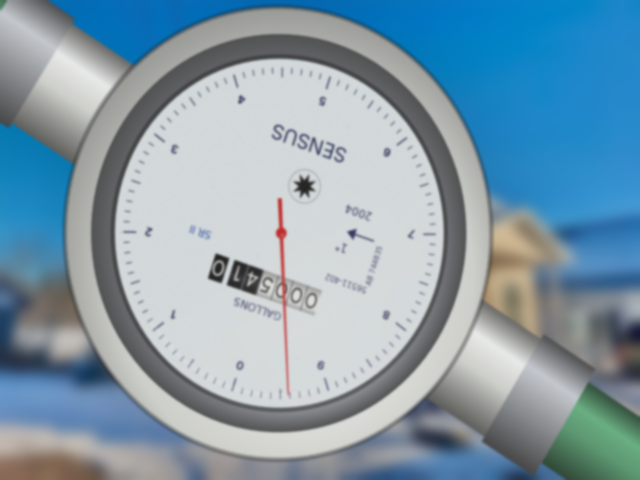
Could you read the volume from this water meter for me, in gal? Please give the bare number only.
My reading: 5409.4
